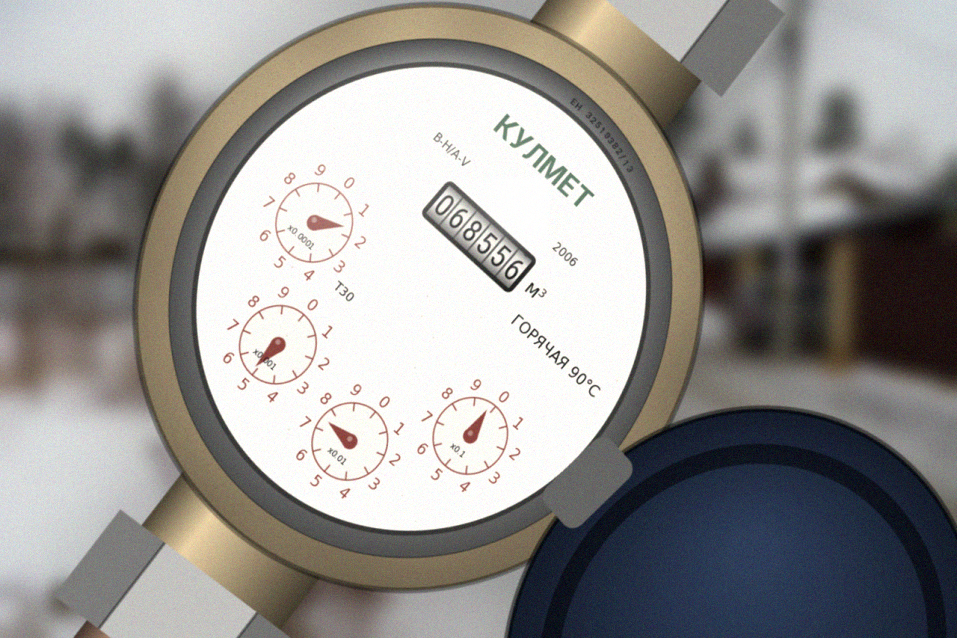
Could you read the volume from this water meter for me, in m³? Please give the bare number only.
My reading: 68555.9751
